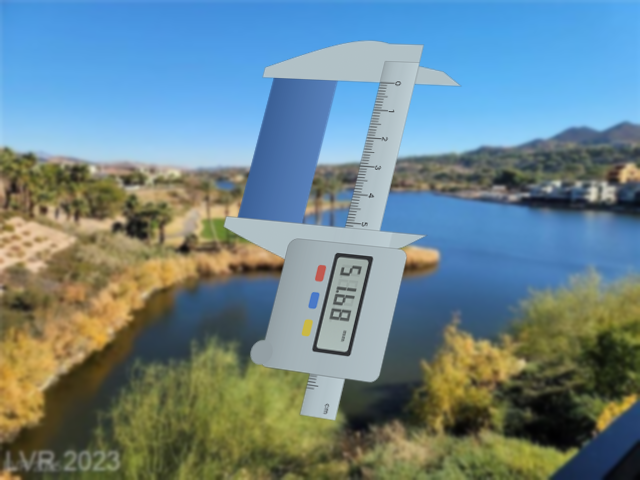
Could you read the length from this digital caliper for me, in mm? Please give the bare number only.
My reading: 51.68
